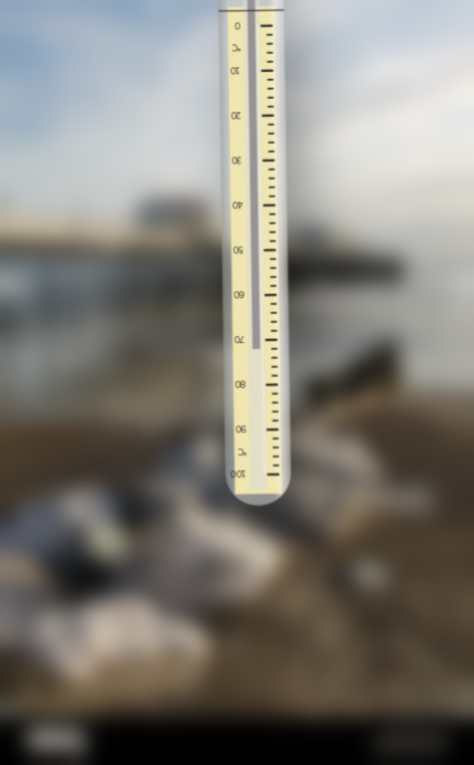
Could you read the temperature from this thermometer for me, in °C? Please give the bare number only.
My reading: 72
